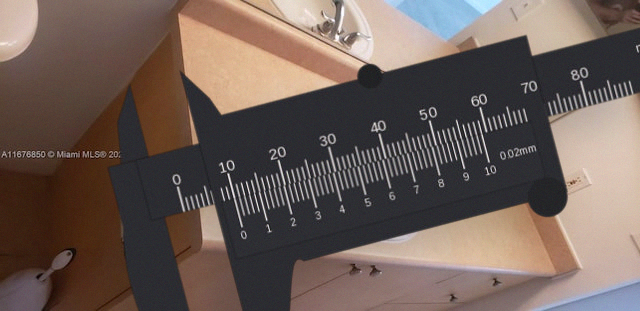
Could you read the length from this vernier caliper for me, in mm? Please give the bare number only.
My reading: 10.0
